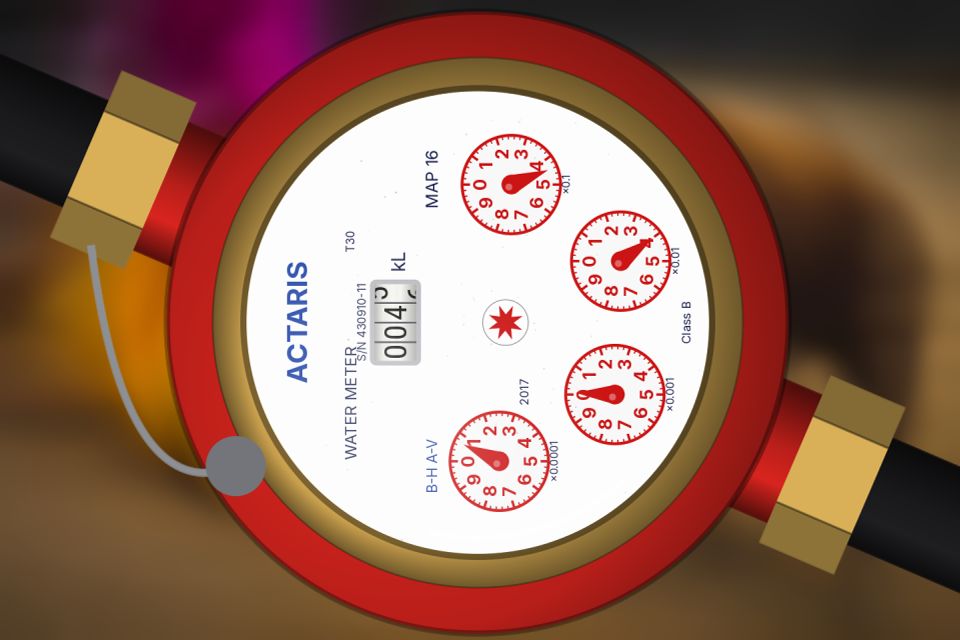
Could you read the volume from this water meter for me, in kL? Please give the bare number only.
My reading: 45.4400
